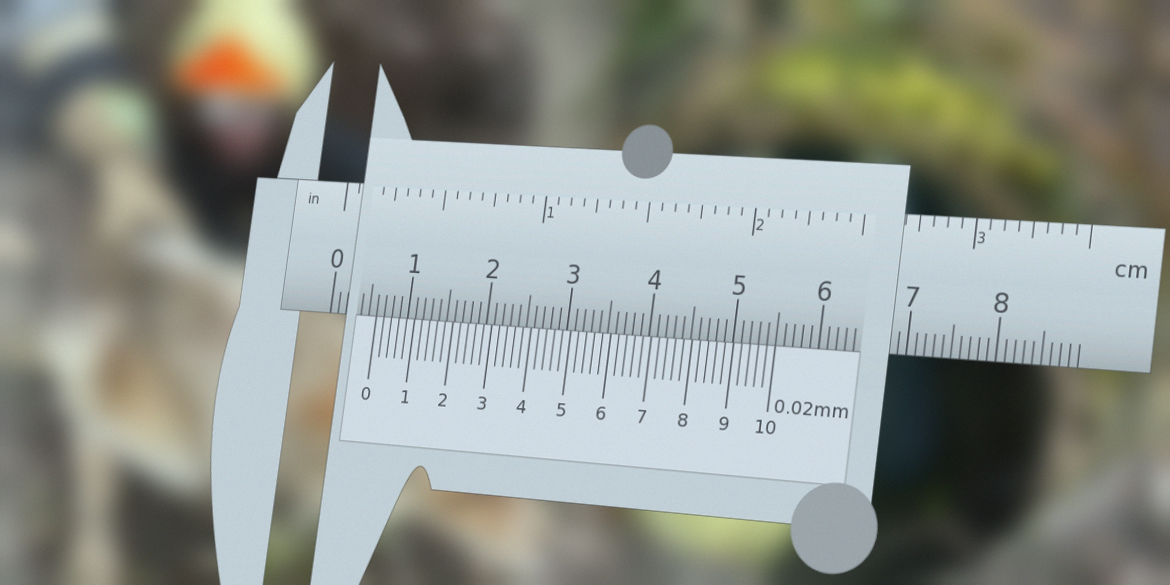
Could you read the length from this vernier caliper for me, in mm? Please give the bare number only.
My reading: 6.0
